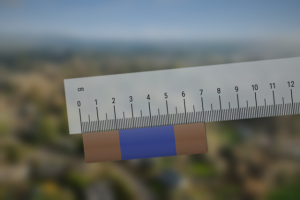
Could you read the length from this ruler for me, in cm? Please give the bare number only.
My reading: 7
